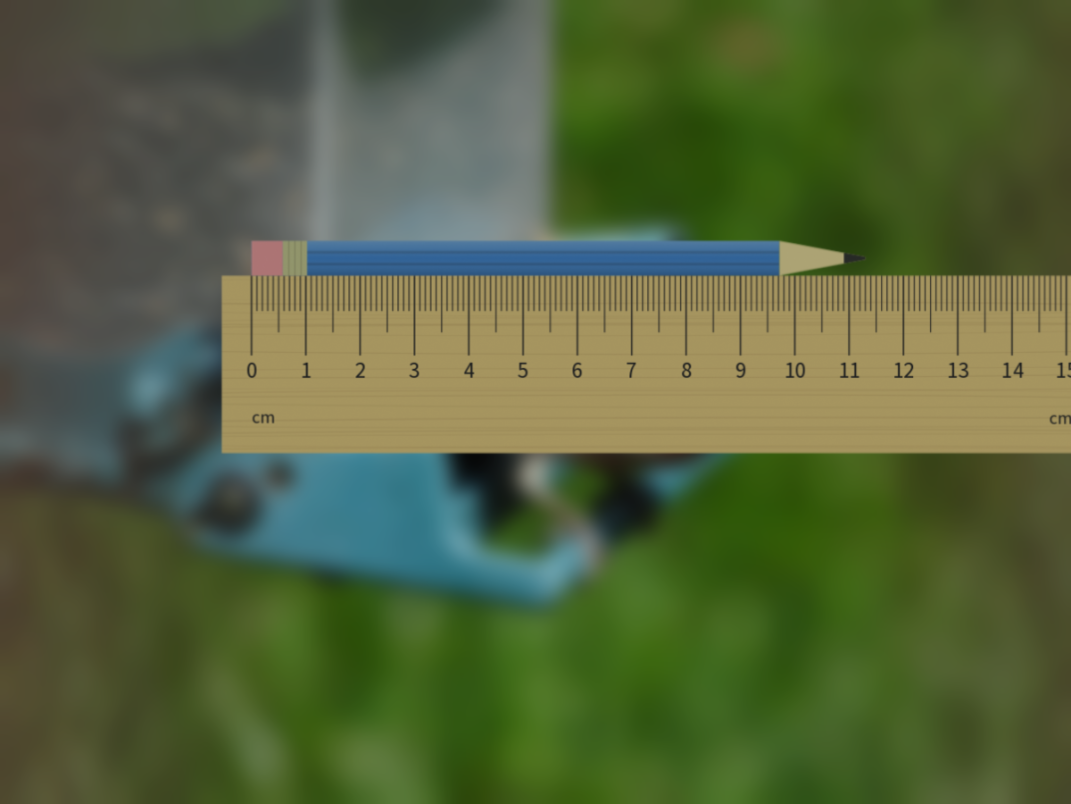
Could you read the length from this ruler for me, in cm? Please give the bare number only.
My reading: 11.3
